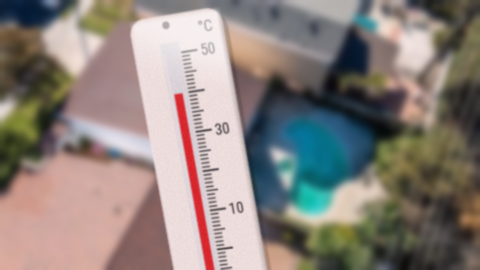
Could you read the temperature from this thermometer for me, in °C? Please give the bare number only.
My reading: 40
